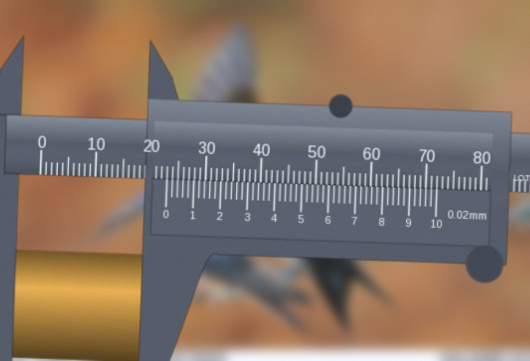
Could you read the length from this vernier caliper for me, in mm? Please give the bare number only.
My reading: 23.0
